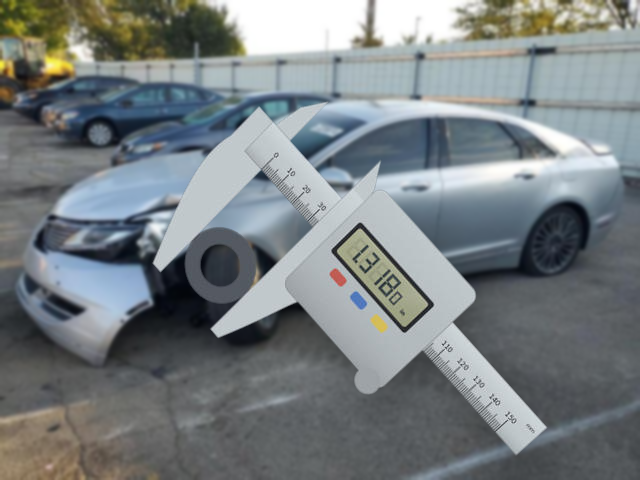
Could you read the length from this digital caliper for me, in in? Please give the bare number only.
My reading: 1.3180
